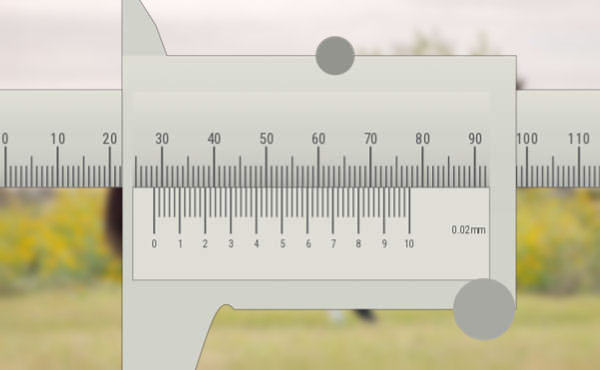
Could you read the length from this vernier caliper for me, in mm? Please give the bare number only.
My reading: 28.5
